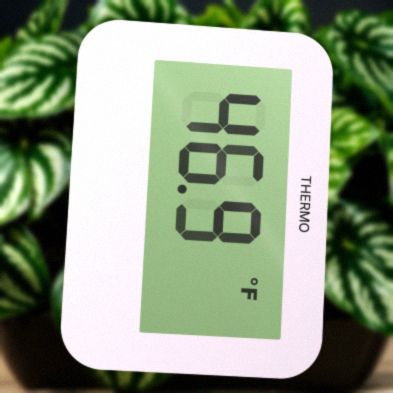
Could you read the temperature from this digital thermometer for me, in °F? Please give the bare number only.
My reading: 46.9
